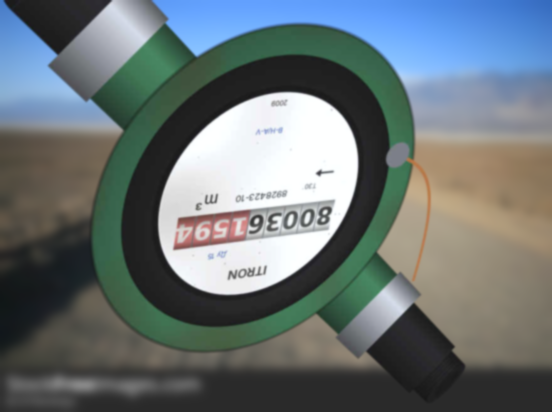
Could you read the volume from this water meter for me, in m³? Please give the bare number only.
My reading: 80036.1594
